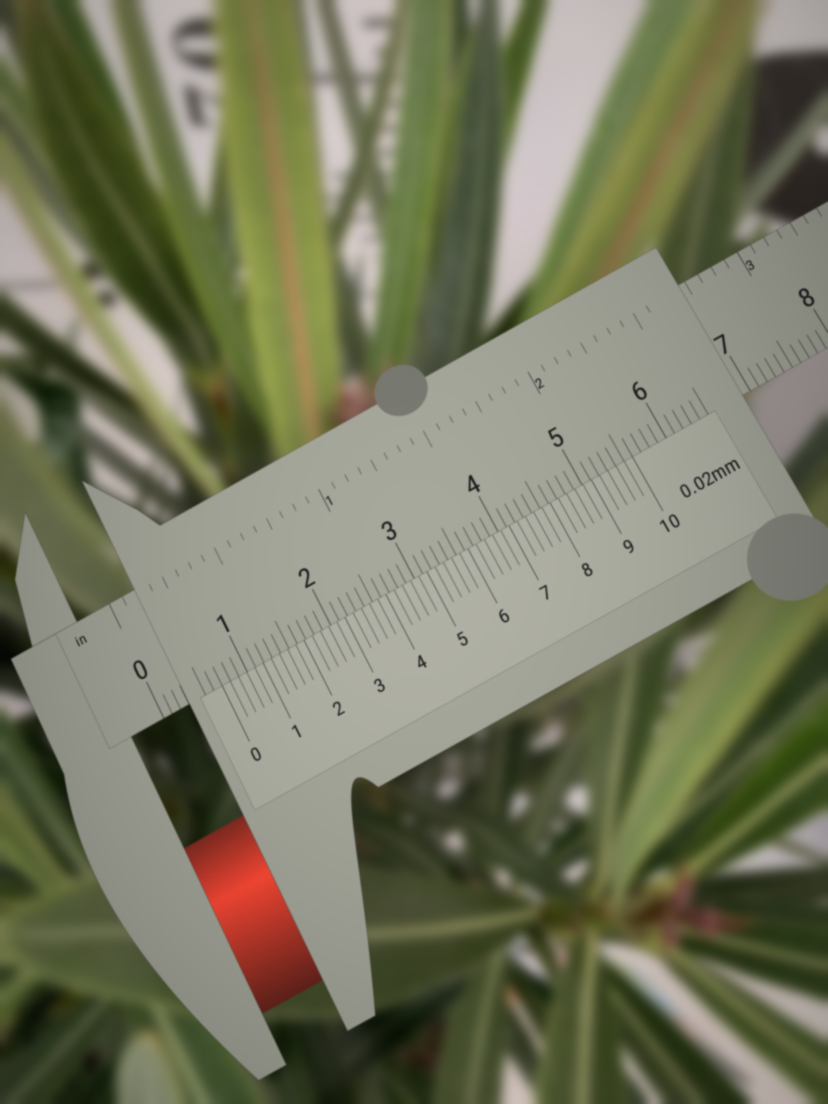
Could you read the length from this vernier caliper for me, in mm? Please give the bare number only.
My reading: 7.0
